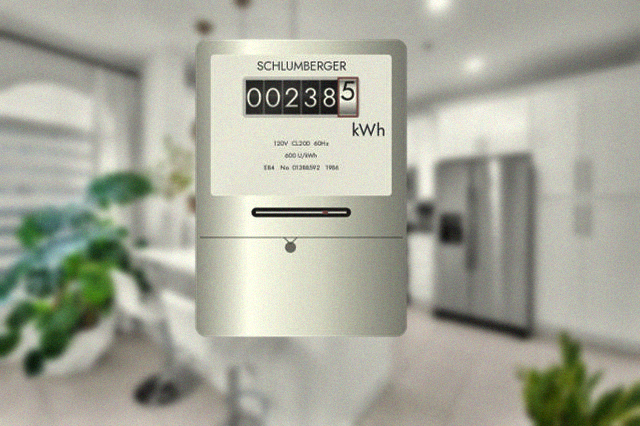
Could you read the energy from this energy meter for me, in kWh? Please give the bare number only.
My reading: 238.5
